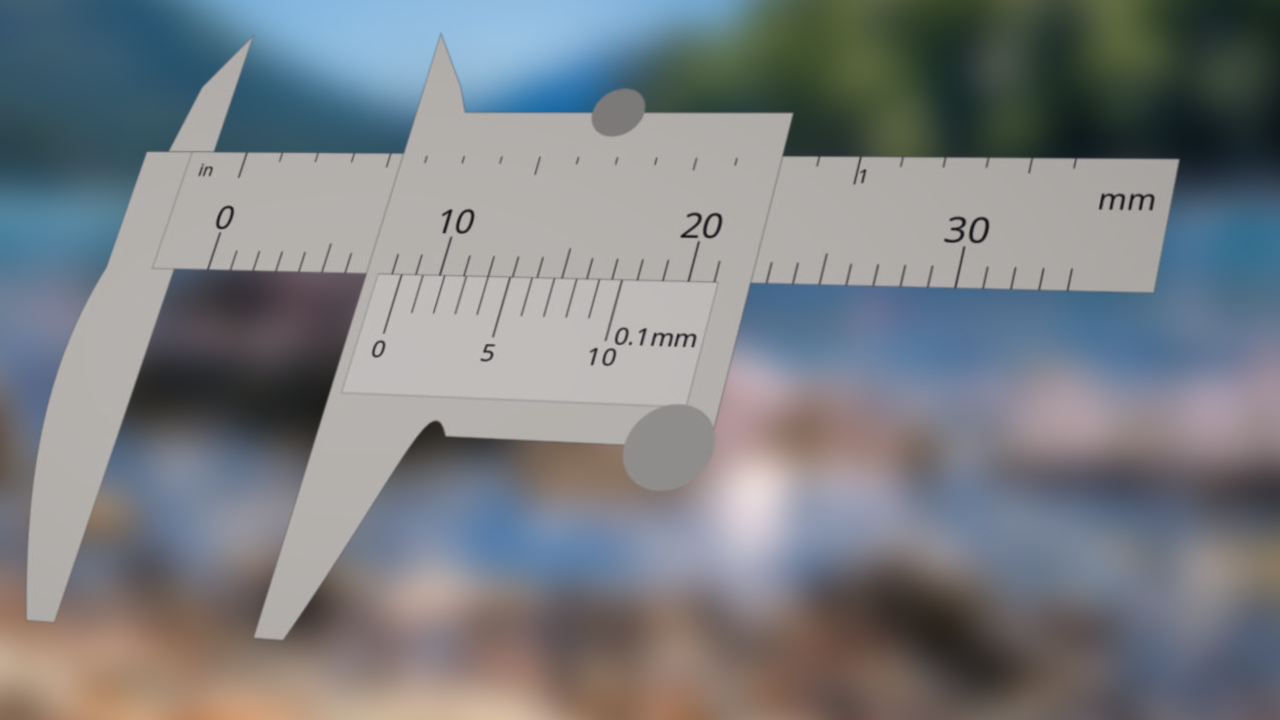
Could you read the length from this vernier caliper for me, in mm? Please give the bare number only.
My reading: 8.4
